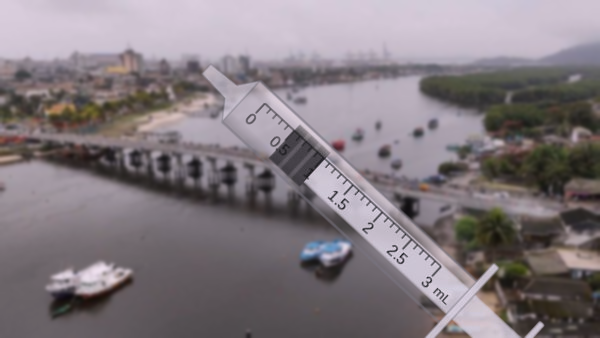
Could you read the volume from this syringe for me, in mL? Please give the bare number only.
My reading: 0.5
